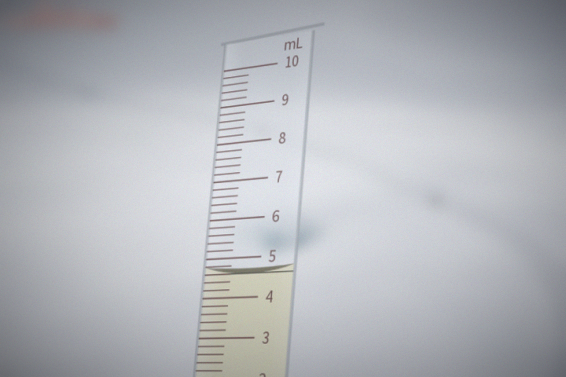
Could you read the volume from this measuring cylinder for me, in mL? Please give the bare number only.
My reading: 4.6
